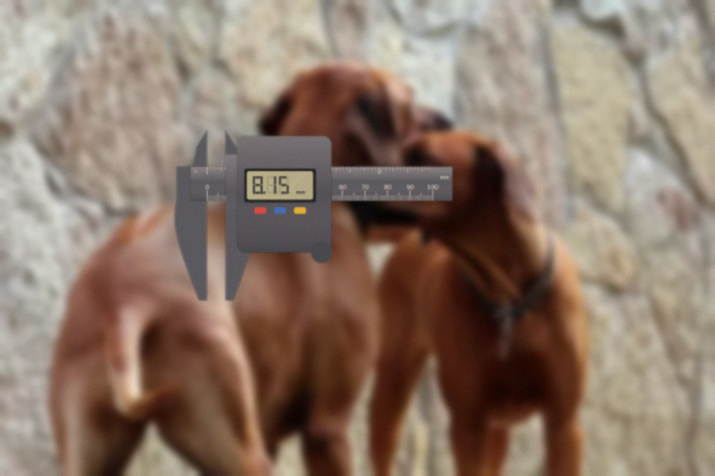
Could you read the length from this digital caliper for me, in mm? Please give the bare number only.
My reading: 8.15
